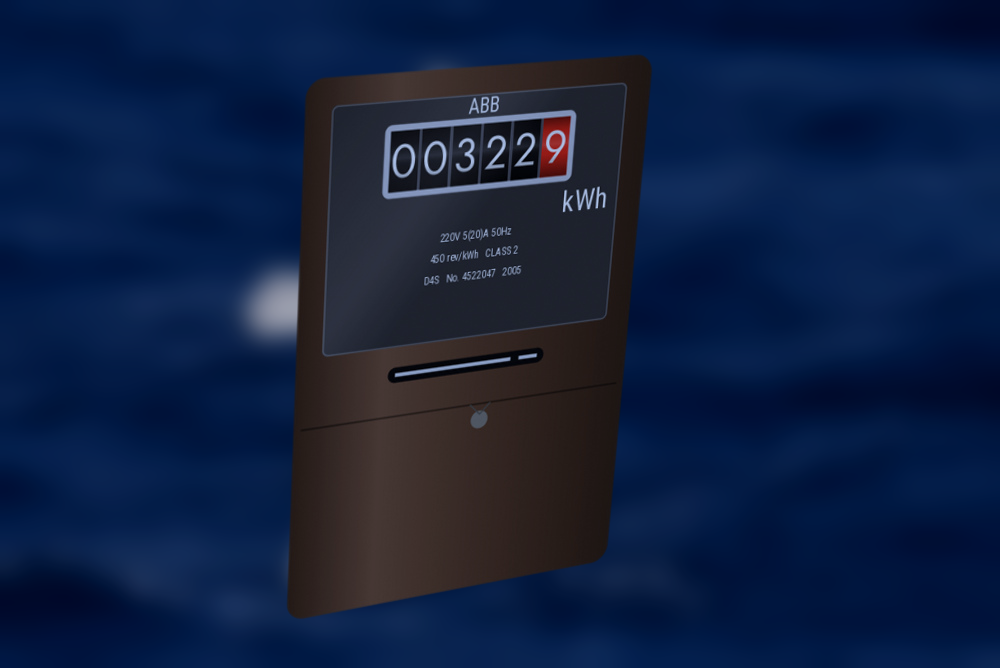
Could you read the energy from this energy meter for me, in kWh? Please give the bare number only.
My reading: 322.9
